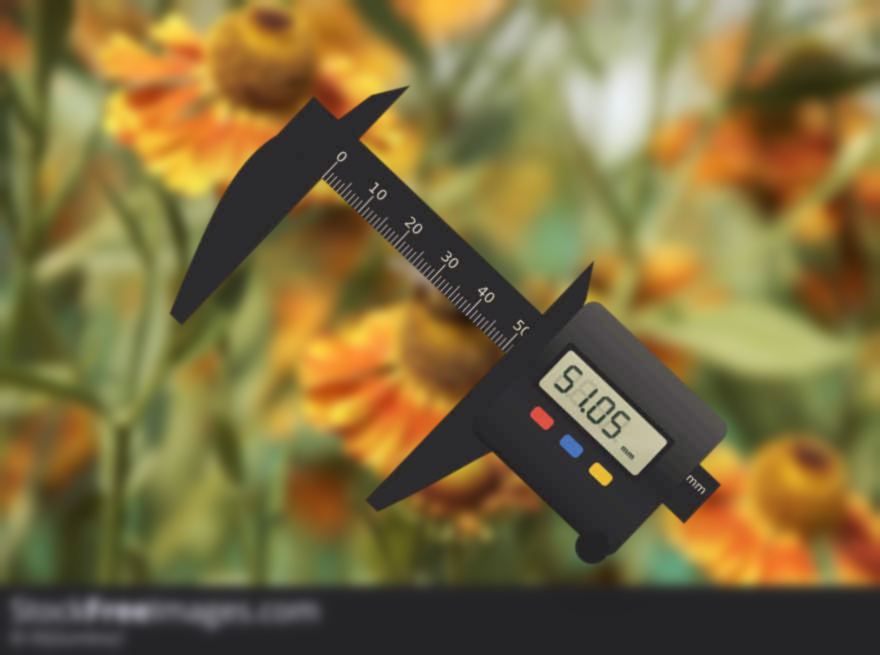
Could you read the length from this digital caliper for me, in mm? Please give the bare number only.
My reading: 51.05
